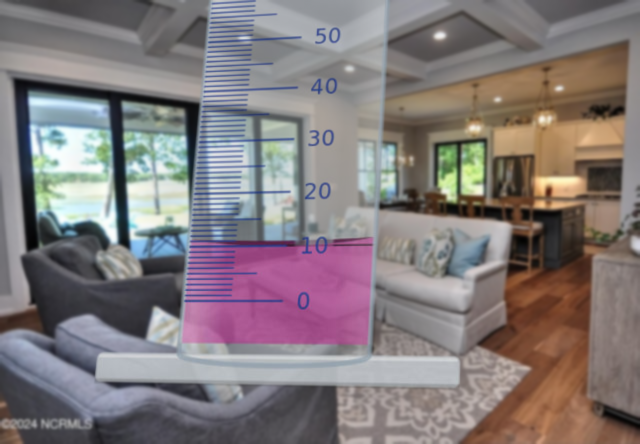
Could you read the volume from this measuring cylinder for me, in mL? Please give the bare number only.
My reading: 10
